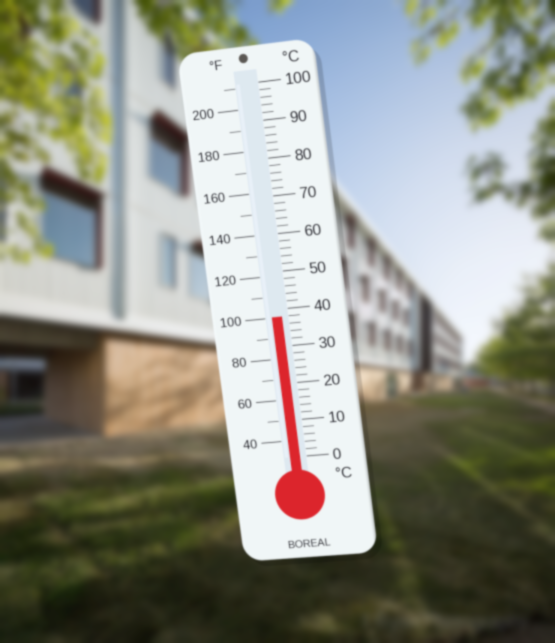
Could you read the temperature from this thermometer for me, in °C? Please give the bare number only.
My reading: 38
